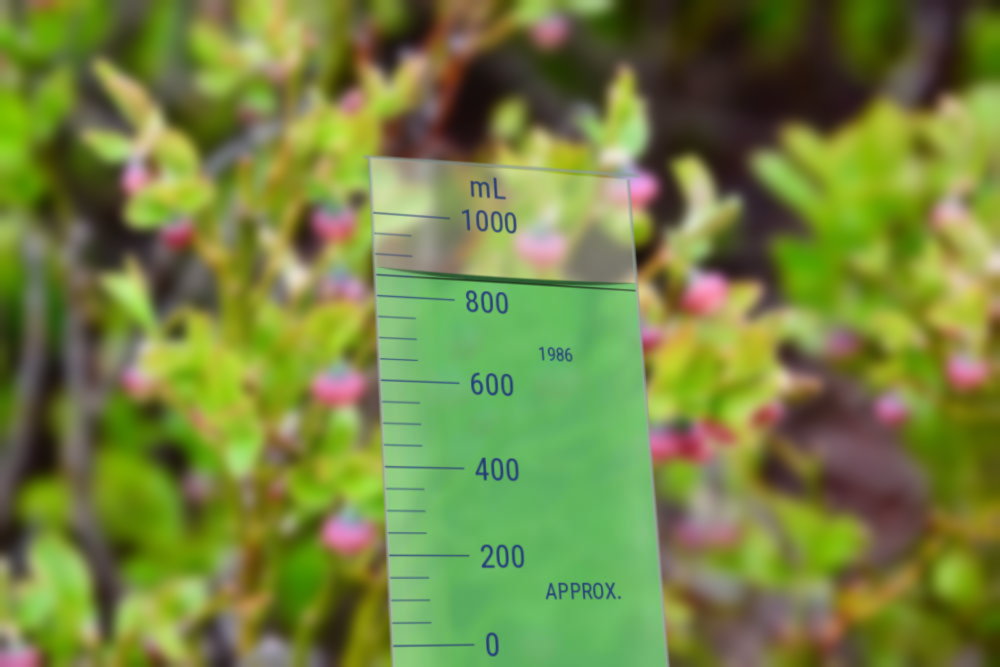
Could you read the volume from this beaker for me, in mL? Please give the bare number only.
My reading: 850
